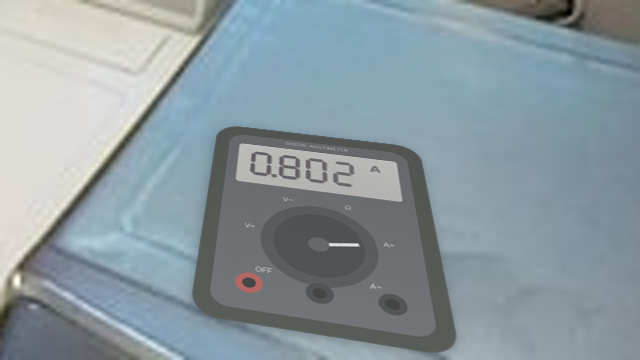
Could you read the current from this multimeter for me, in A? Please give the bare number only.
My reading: 0.802
